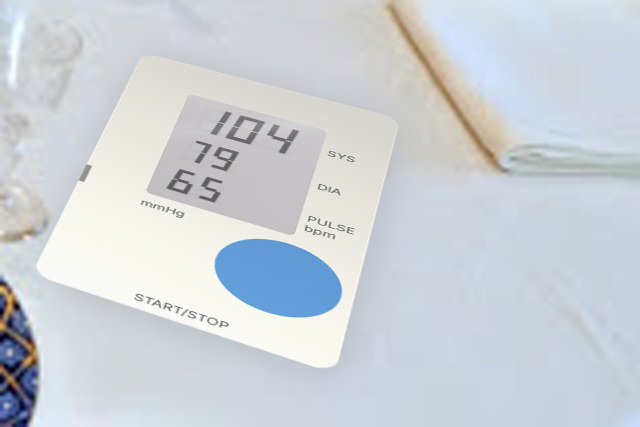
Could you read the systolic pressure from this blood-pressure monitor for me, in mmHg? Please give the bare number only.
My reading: 104
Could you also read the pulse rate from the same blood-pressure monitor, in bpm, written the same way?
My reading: 65
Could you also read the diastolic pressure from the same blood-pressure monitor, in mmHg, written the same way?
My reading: 79
